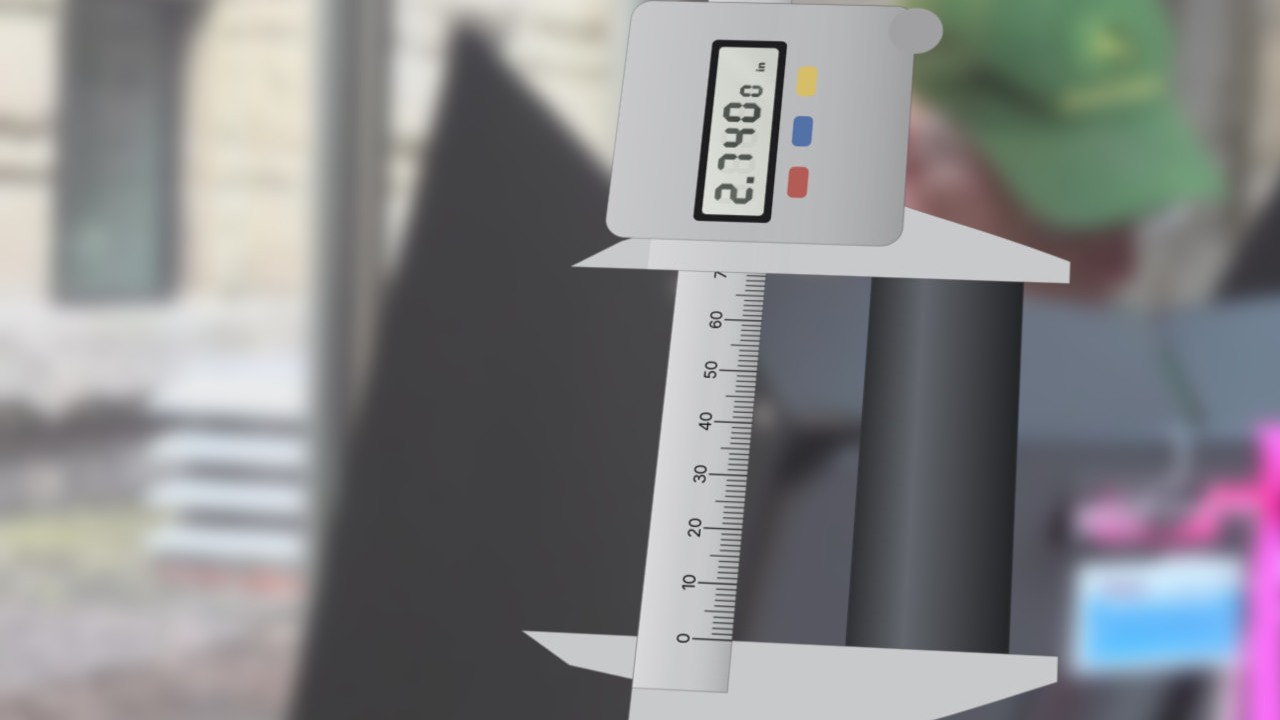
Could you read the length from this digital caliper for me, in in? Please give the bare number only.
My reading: 2.7400
